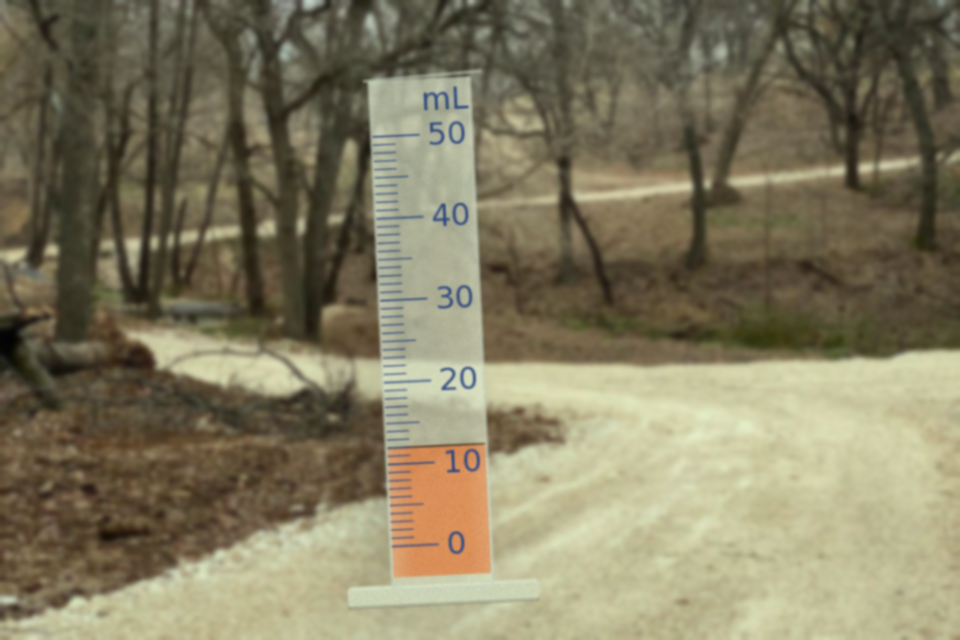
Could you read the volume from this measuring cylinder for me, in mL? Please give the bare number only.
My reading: 12
